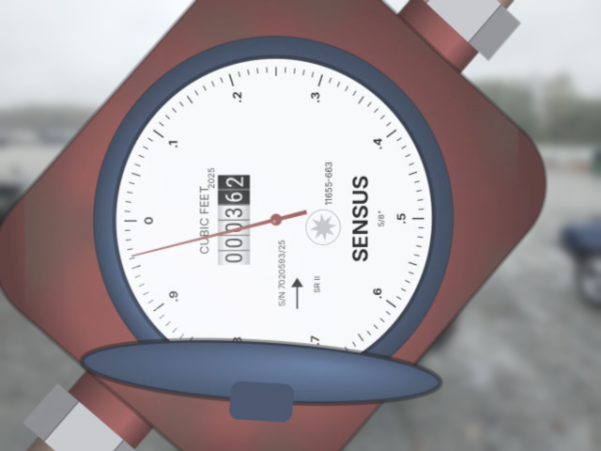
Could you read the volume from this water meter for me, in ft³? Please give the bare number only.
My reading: 361.96
